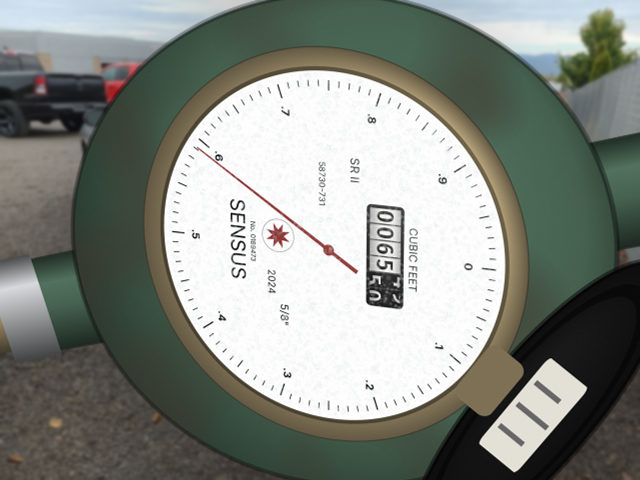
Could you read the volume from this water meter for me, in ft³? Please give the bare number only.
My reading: 6549.59
